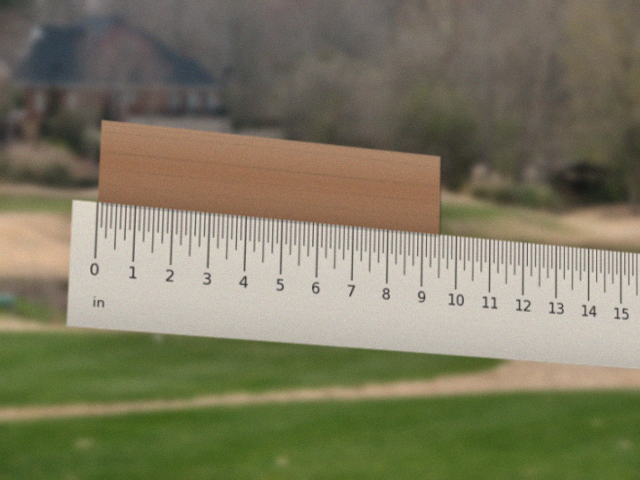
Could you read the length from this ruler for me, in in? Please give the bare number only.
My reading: 9.5
